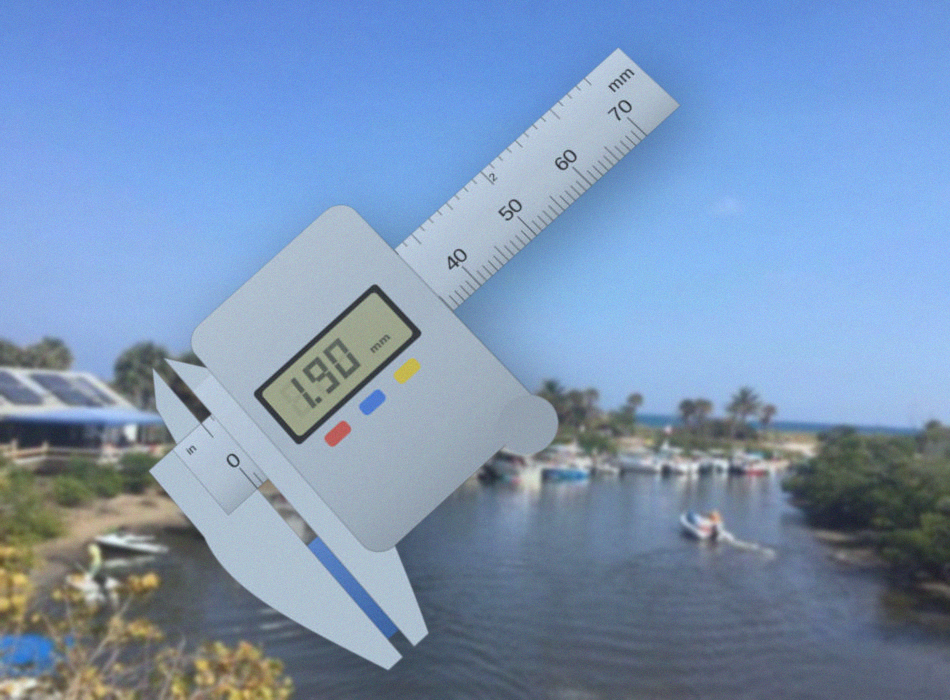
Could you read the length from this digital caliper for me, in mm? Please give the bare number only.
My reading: 1.90
